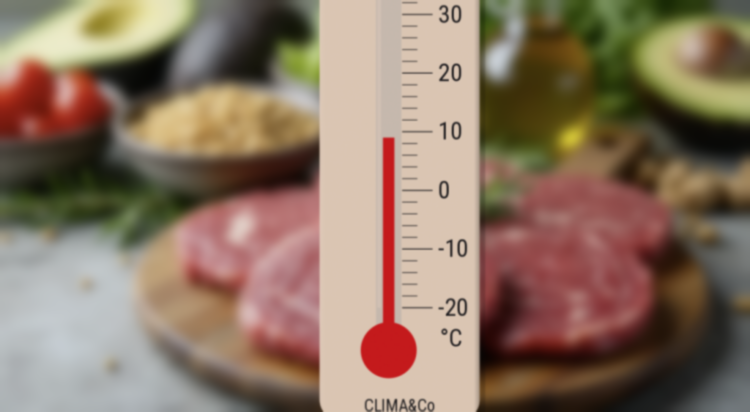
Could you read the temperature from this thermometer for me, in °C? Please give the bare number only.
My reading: 9
